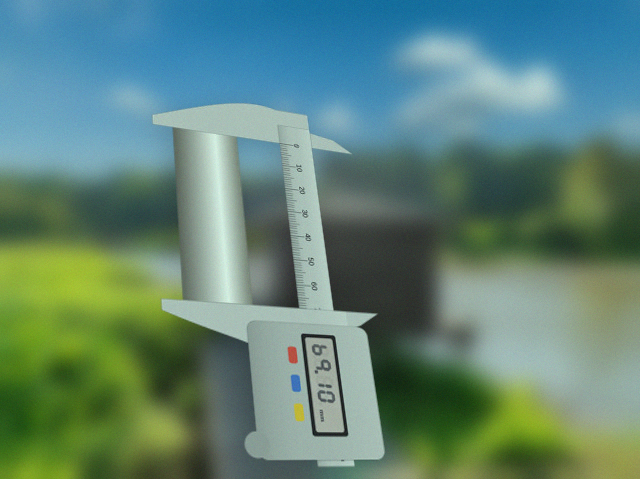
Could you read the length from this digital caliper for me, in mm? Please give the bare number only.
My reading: 69.10
